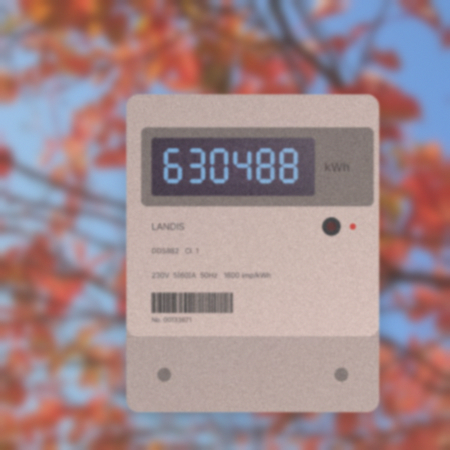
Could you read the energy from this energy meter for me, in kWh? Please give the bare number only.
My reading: 630488
